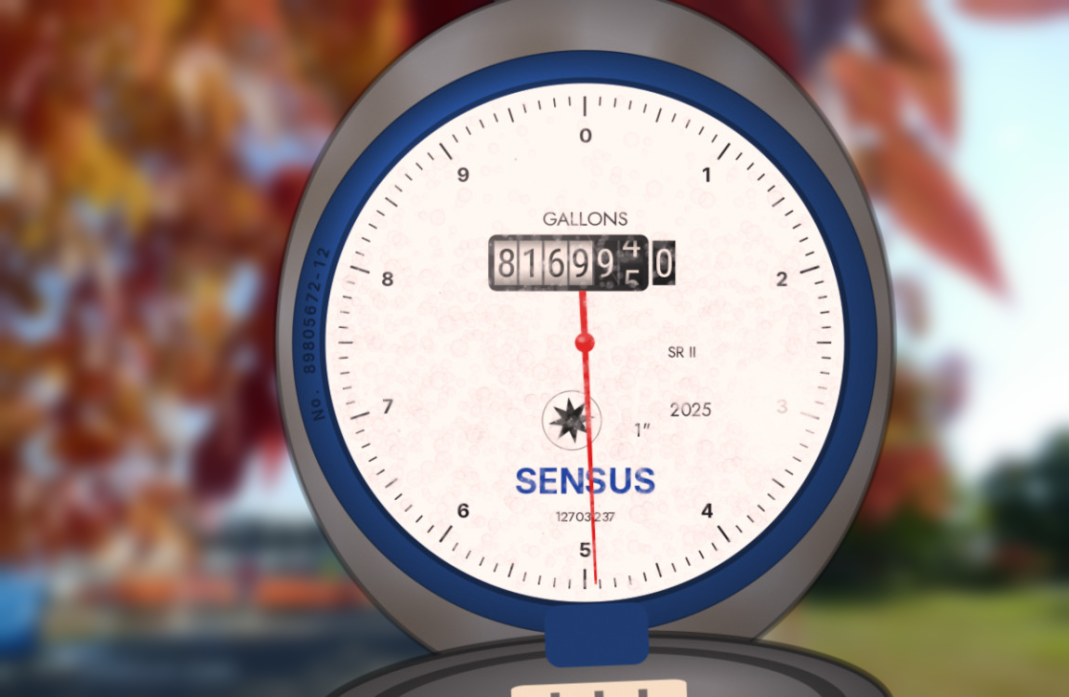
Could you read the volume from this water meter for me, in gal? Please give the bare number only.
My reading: 8169944.9
